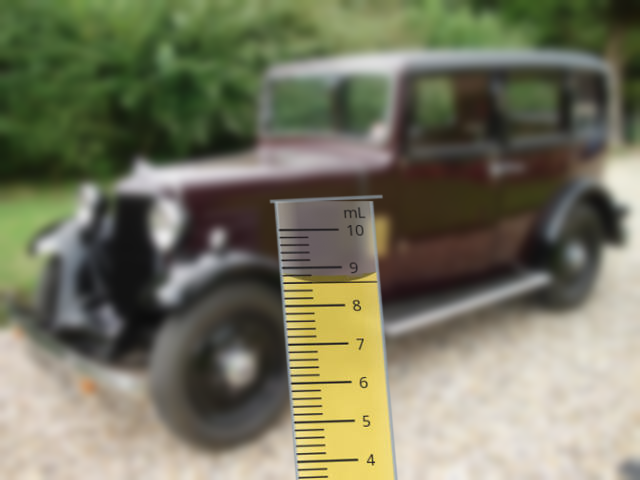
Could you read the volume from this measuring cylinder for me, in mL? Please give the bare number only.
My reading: 8.6
